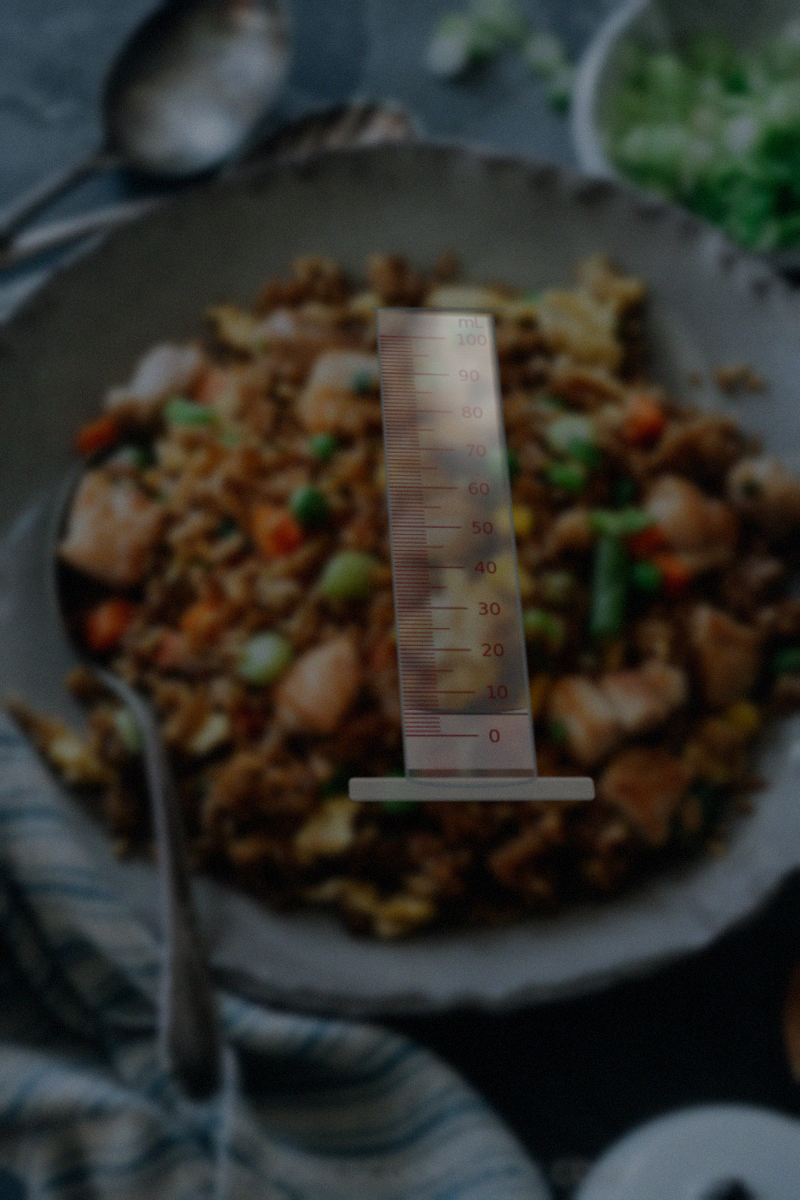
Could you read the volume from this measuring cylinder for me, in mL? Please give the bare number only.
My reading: 5
